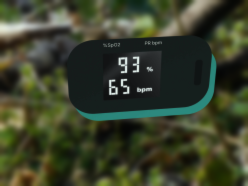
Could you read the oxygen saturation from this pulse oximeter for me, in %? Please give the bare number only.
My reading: 93
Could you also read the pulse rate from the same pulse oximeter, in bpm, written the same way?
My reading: 65
